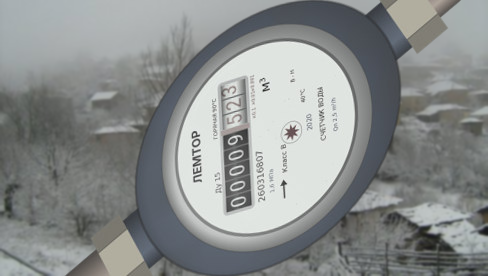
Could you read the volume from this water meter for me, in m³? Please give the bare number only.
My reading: 9.523
